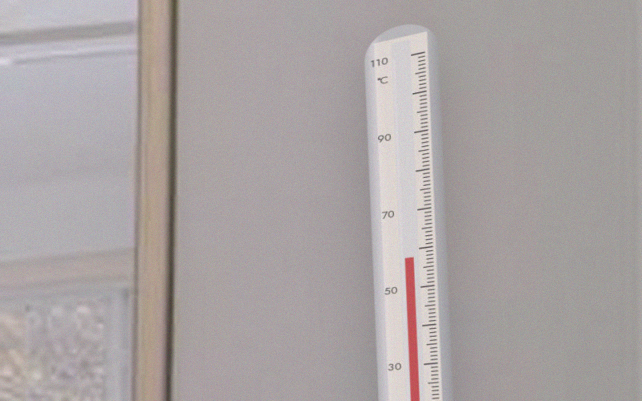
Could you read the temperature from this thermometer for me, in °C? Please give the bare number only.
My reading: 58
